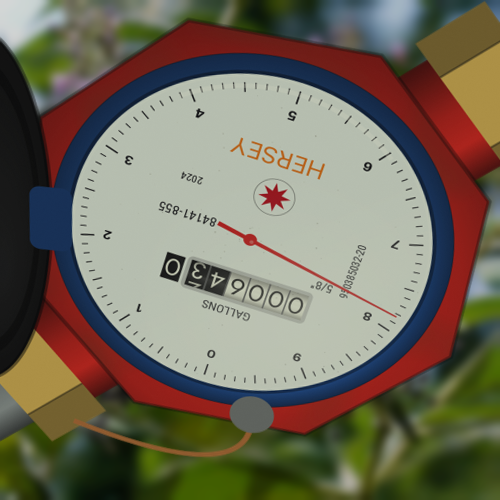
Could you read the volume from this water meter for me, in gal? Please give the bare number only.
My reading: 6427.8
